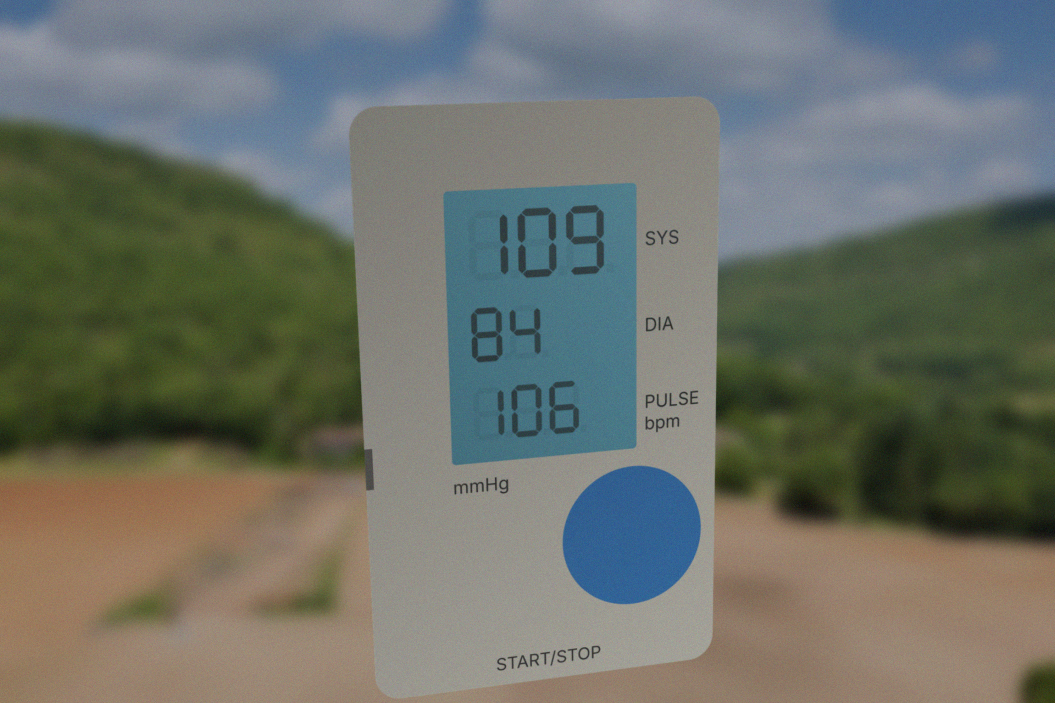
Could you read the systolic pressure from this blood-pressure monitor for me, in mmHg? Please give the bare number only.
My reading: 109
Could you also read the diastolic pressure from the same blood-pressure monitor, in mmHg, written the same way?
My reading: 84
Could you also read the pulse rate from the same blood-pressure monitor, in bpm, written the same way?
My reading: 106
